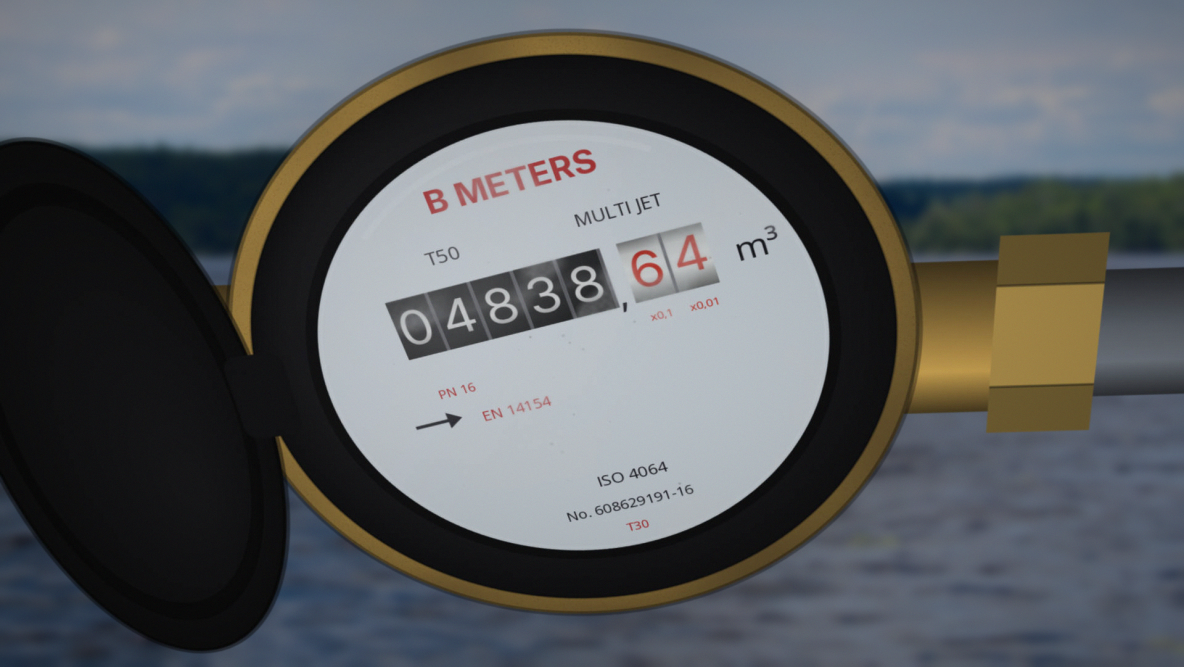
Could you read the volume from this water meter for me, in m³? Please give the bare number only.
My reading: 4838.64
